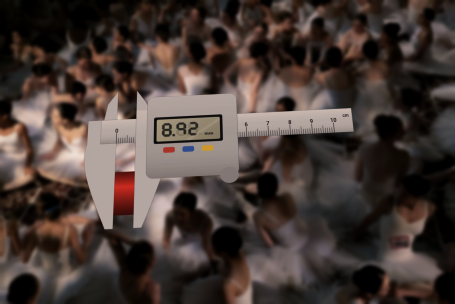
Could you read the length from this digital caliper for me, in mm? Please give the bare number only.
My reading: 8.92
